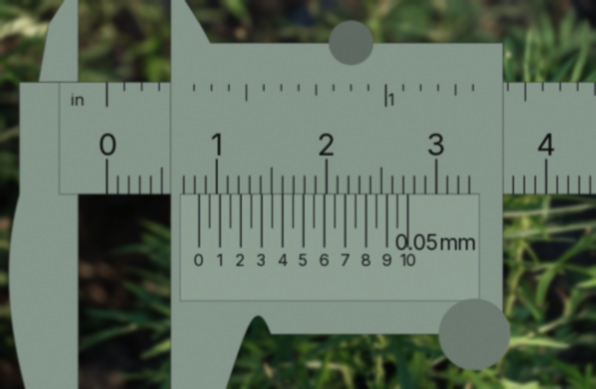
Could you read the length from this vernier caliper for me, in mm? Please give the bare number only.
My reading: 8.4
